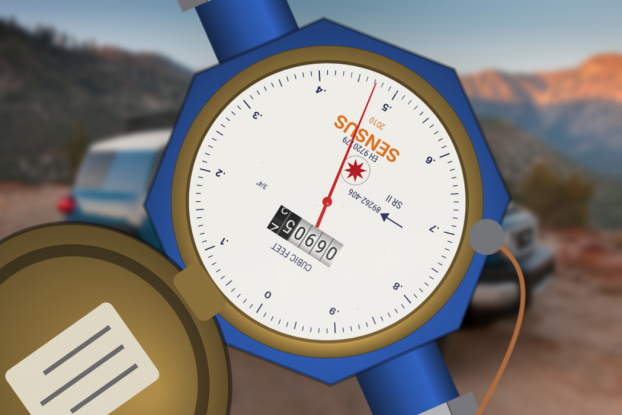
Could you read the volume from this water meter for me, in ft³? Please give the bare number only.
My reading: 69052.47
